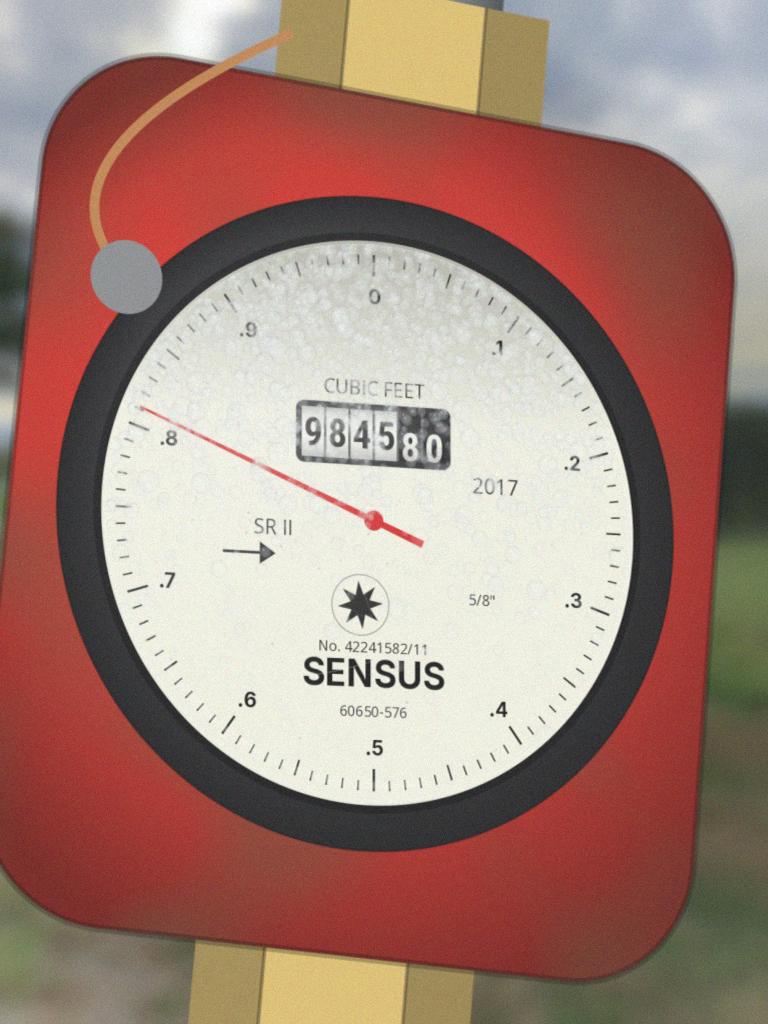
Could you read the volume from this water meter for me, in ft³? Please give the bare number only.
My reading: 984579.81
